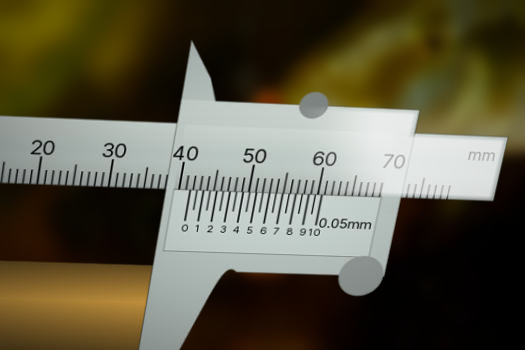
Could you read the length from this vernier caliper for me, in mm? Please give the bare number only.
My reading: 41.6
